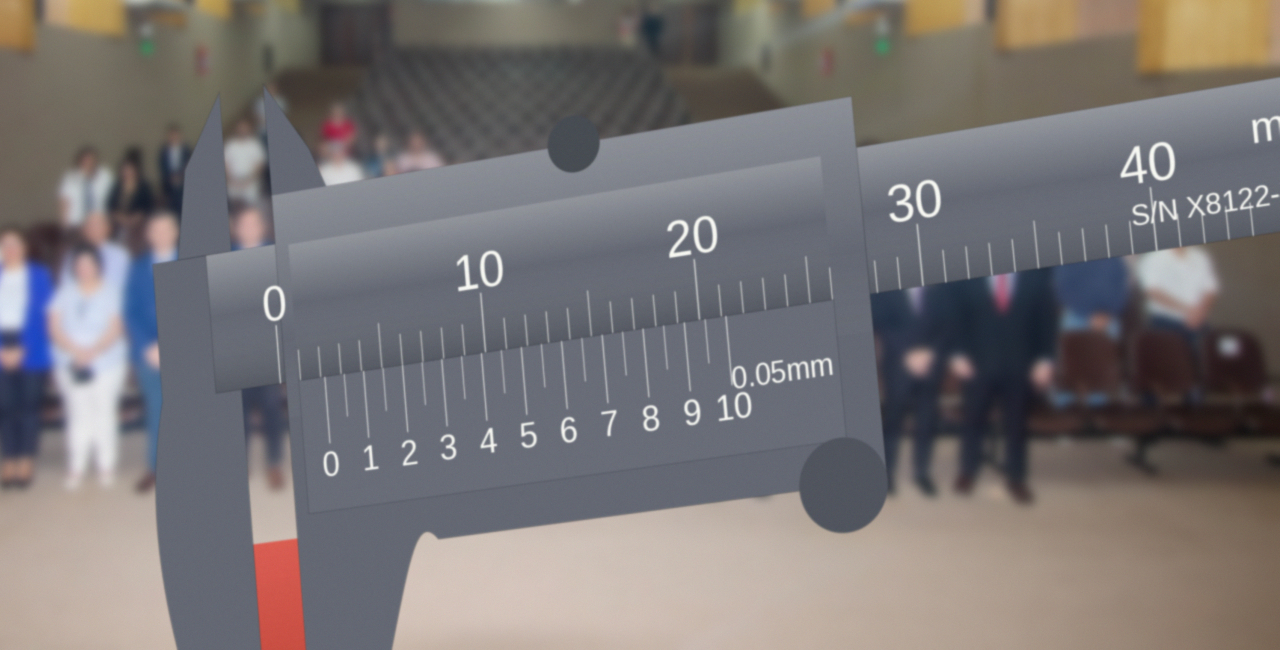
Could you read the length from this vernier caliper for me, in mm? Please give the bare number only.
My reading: 2.2
